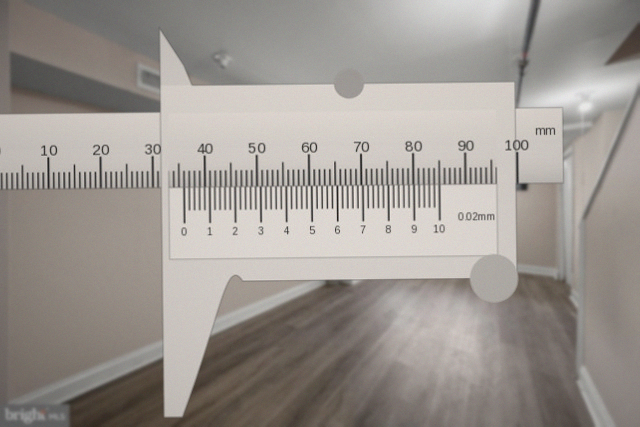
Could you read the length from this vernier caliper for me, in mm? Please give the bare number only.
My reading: 36.0
